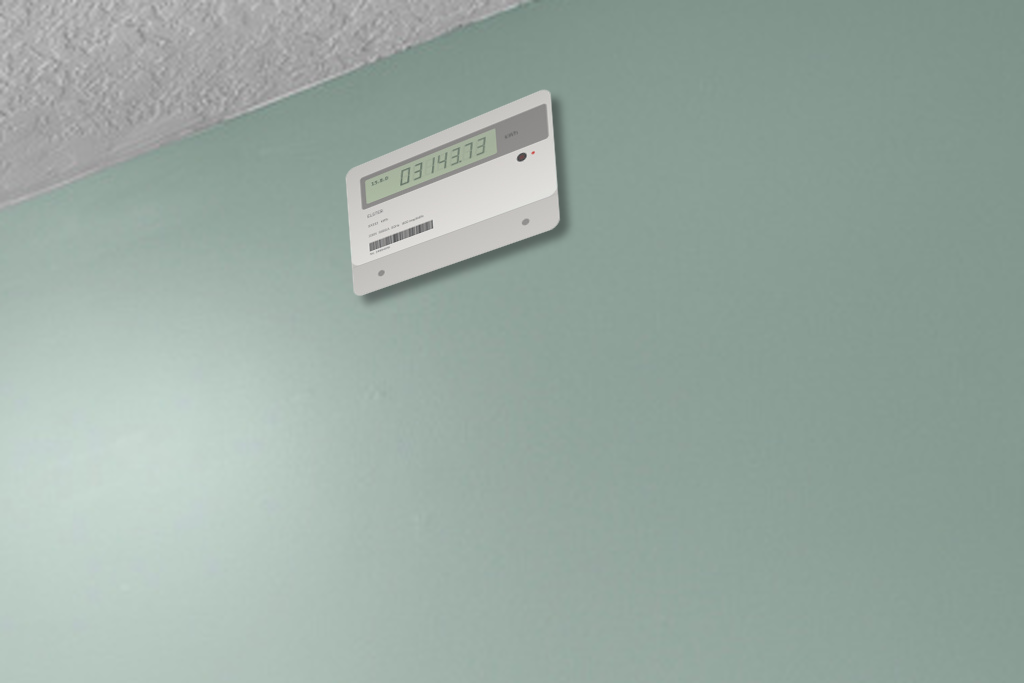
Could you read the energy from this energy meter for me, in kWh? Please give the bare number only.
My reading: 3143.73
